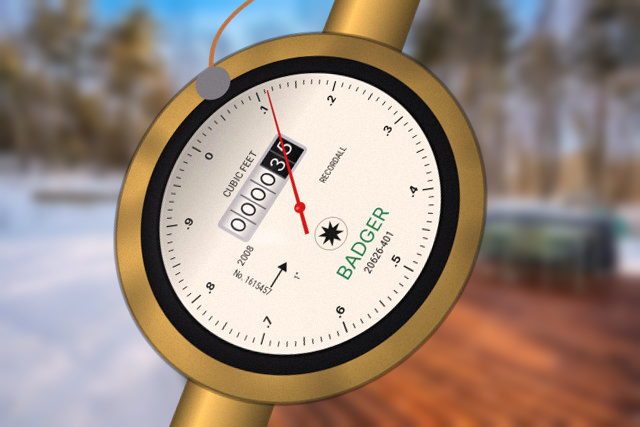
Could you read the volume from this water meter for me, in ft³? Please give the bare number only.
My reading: 35.11
